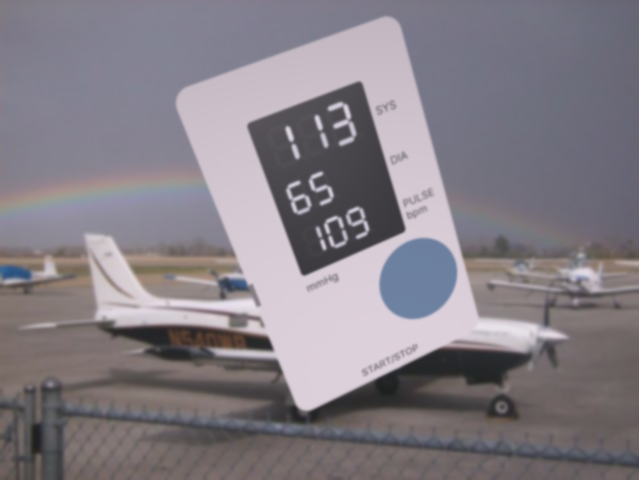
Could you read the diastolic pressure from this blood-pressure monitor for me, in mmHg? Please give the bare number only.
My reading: 65
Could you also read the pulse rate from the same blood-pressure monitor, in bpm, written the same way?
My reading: 109
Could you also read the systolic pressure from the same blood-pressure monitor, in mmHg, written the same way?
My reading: 113
